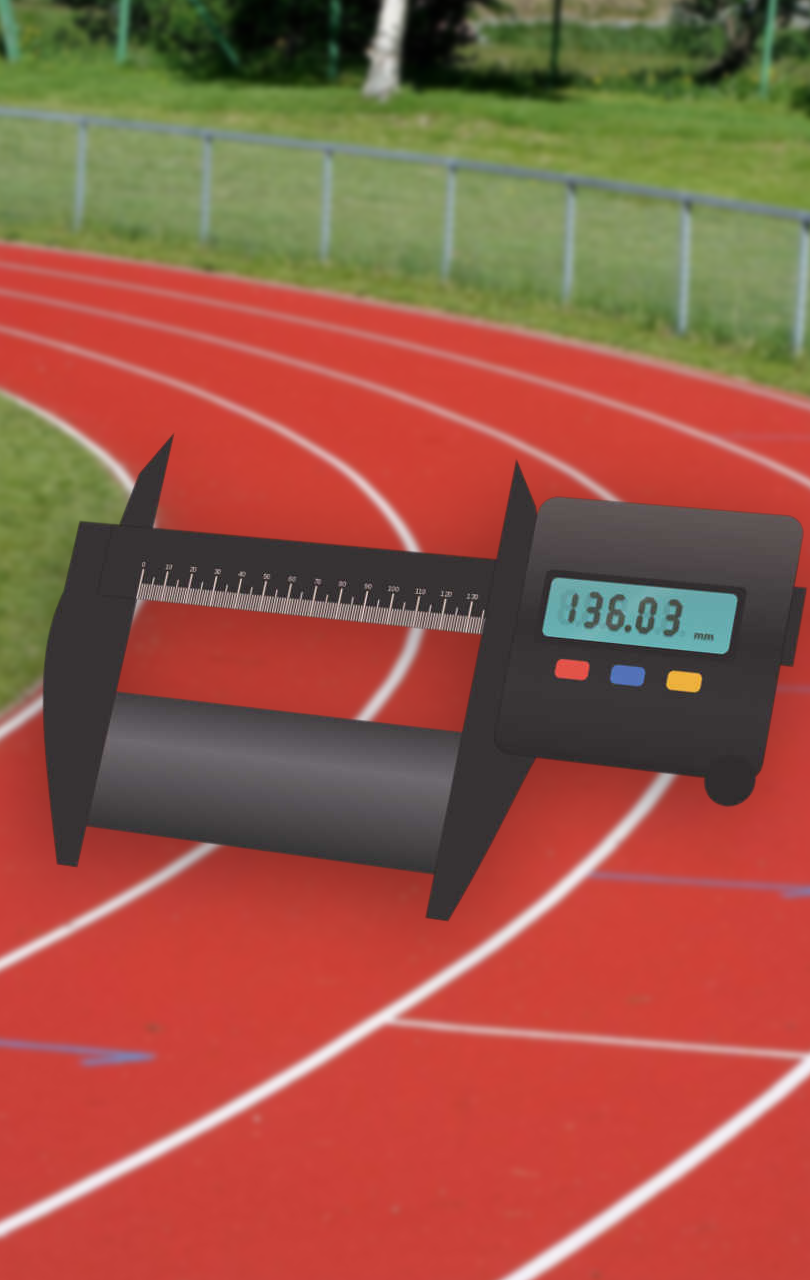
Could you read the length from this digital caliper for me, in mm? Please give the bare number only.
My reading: 136.03
